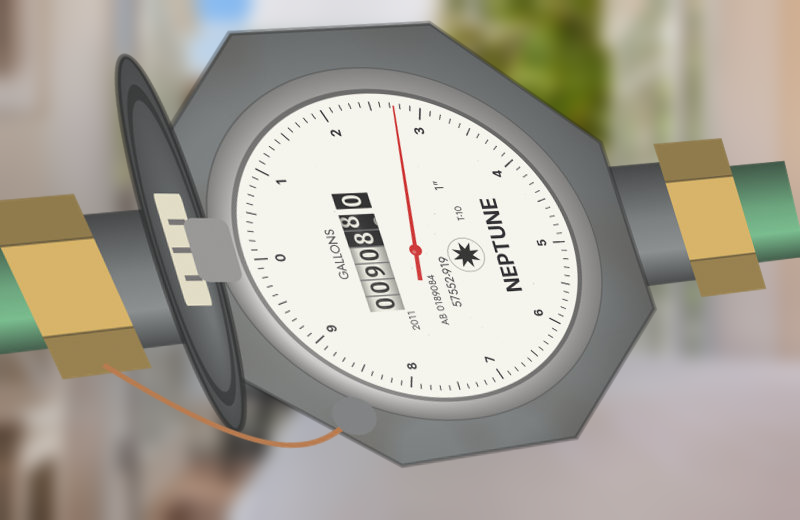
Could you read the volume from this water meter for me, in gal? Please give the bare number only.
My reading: 90882.7
